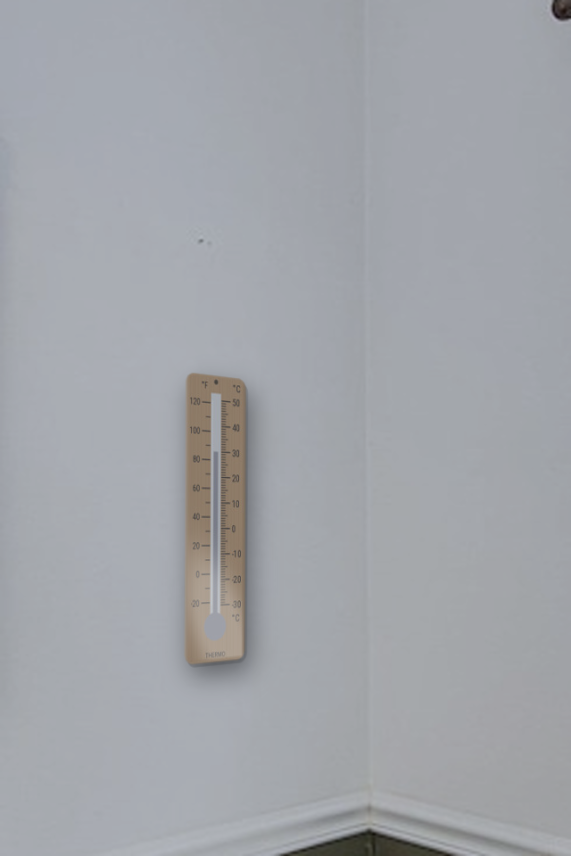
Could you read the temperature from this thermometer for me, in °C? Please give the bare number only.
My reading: 30
